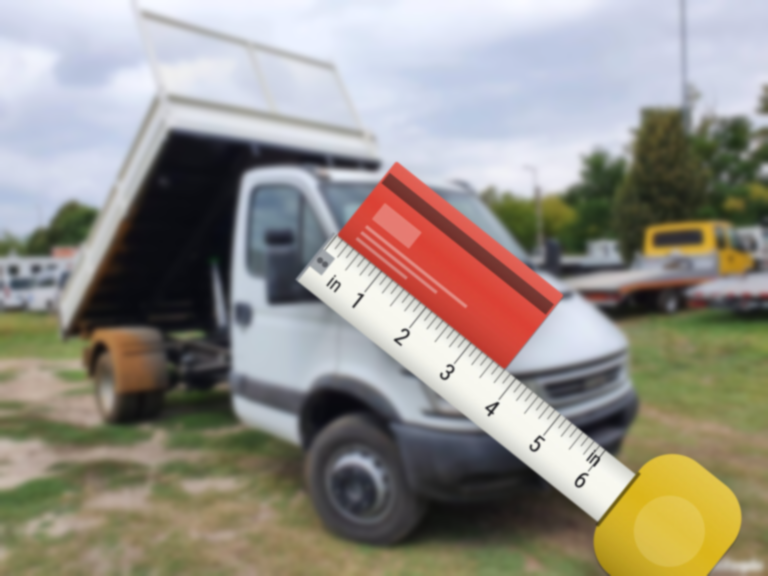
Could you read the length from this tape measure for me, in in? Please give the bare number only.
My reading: 3.75
